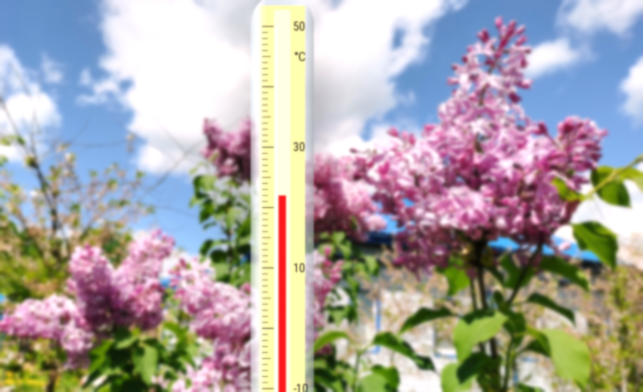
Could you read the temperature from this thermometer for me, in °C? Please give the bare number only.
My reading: 22
